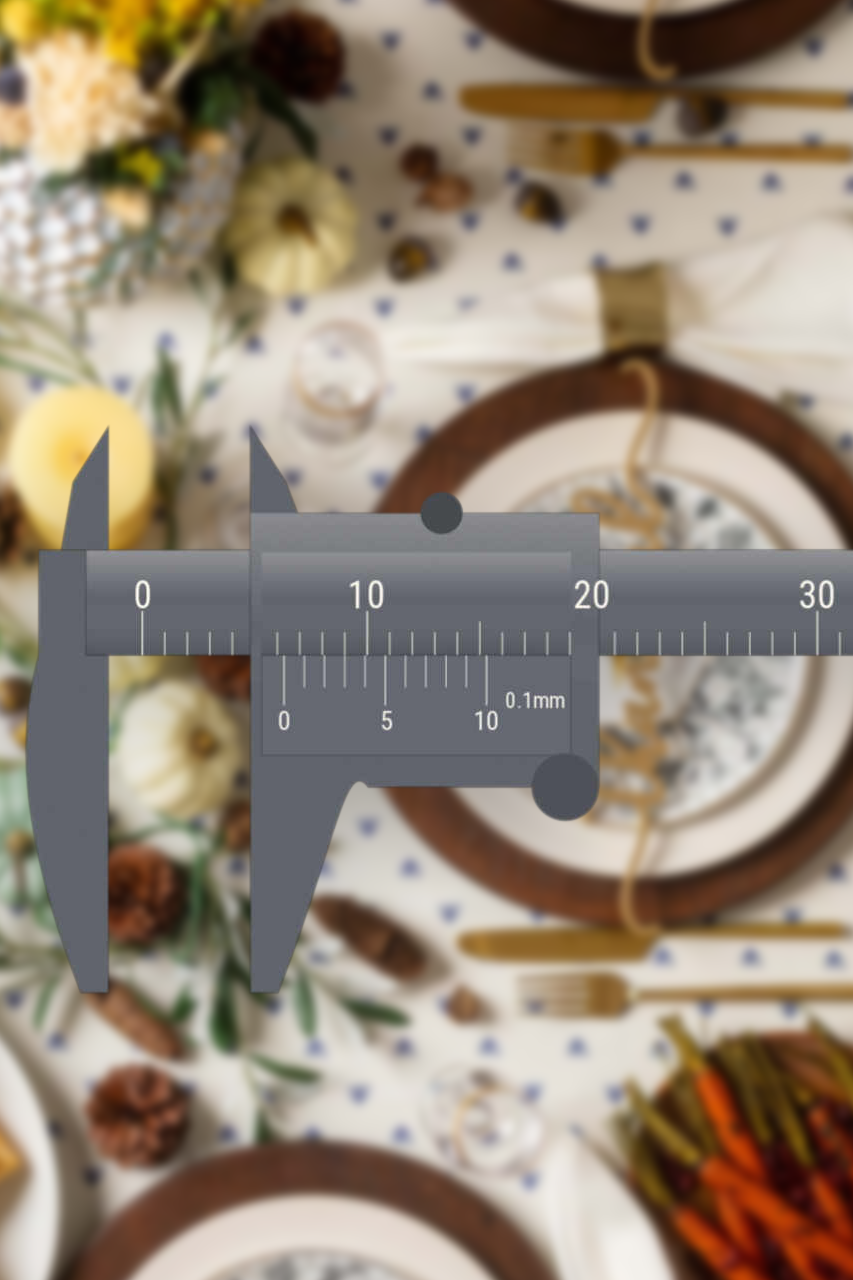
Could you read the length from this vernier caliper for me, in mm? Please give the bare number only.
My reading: 6.3
